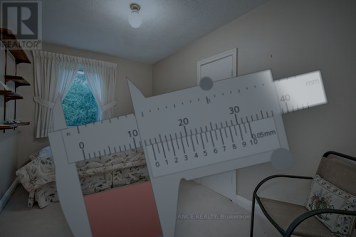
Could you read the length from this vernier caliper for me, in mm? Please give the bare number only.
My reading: 13.2
